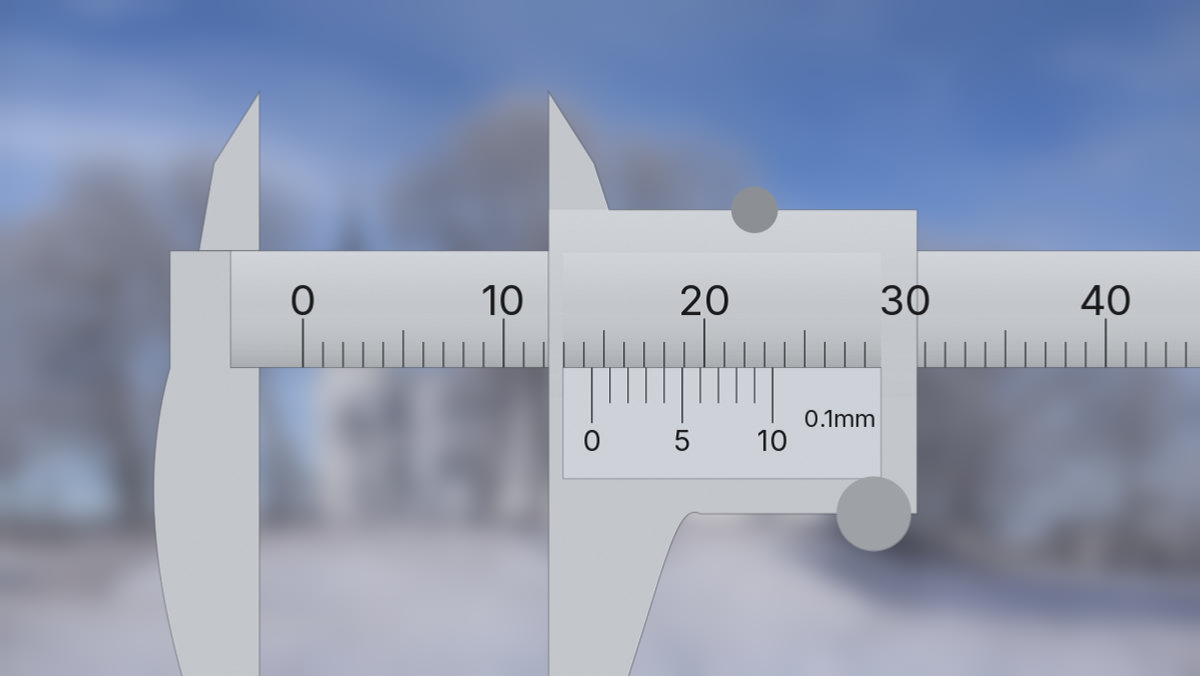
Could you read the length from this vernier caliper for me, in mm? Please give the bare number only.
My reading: 14.4
